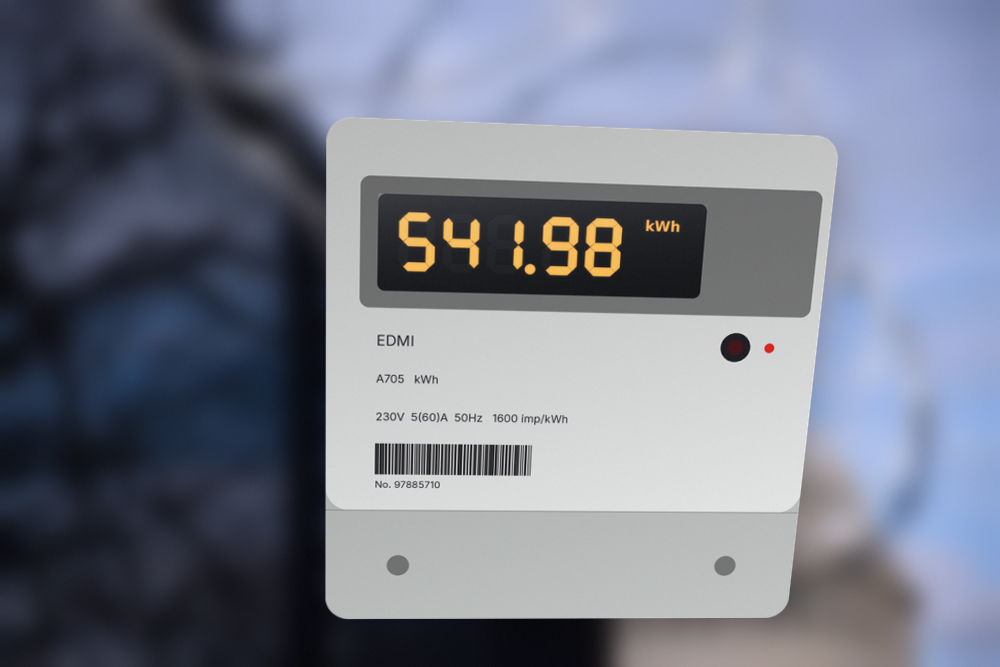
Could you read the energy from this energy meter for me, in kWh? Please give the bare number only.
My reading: 541.98
